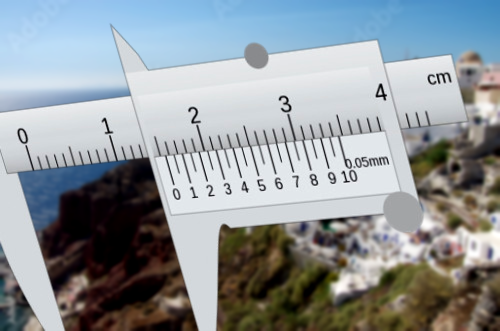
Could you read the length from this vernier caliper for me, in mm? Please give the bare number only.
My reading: 15.6
